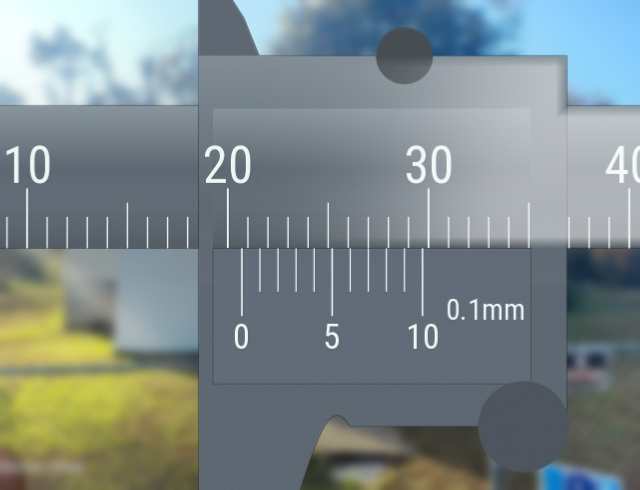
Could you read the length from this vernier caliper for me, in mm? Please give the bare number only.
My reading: 20.7
